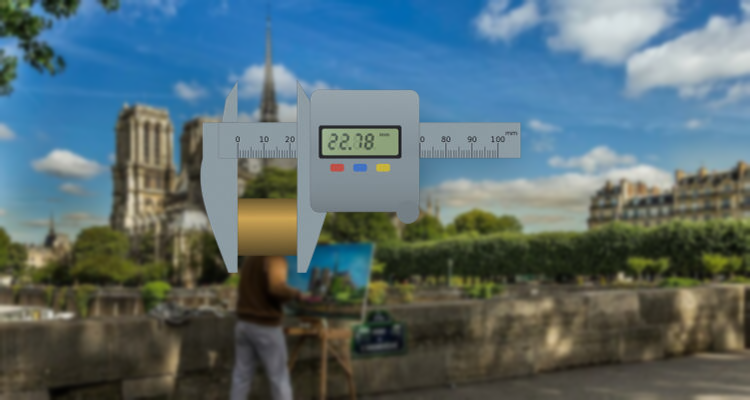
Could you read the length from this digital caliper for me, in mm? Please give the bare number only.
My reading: 22.78
